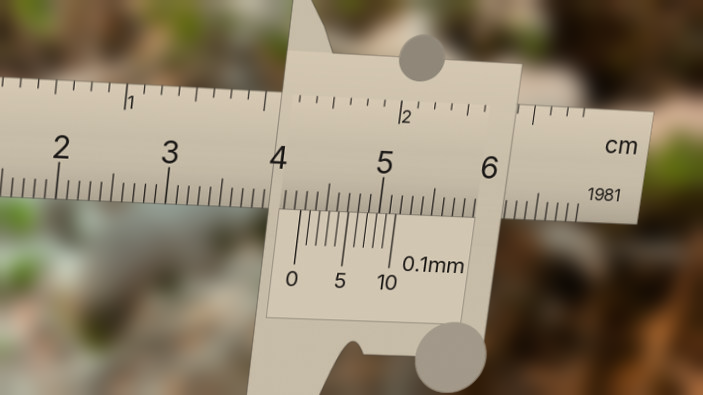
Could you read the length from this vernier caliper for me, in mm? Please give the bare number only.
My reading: 42.6
